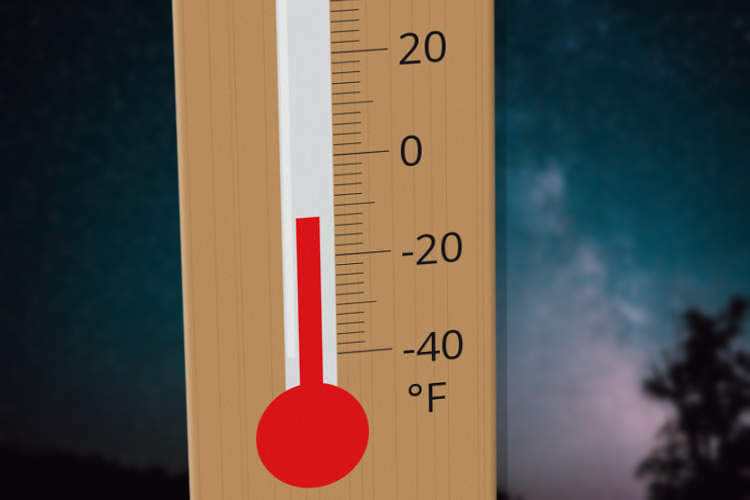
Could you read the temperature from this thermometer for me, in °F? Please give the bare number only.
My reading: -12
